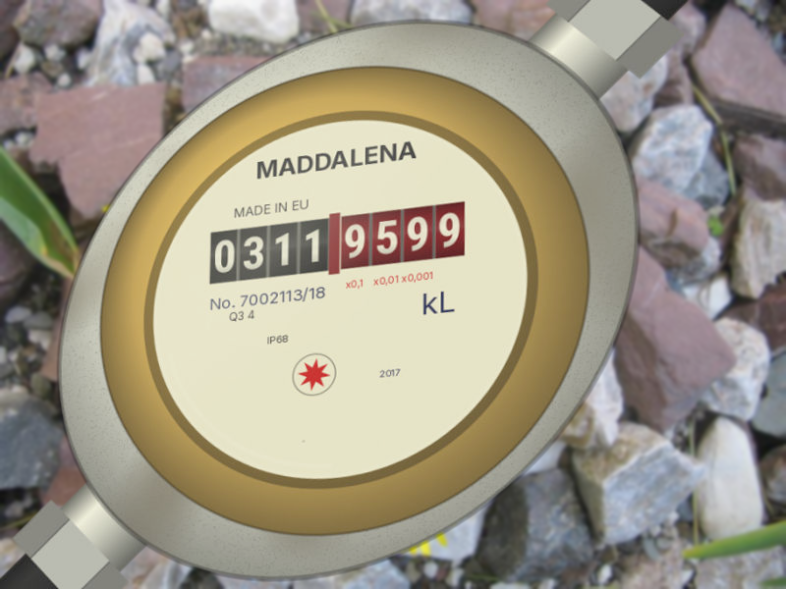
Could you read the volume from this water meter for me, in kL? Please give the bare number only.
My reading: 311.9599
